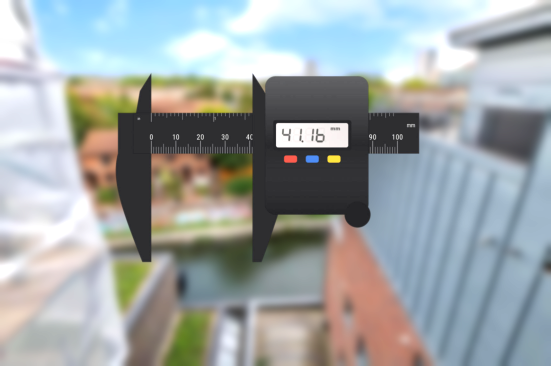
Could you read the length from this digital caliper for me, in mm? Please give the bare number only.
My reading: 41.16
